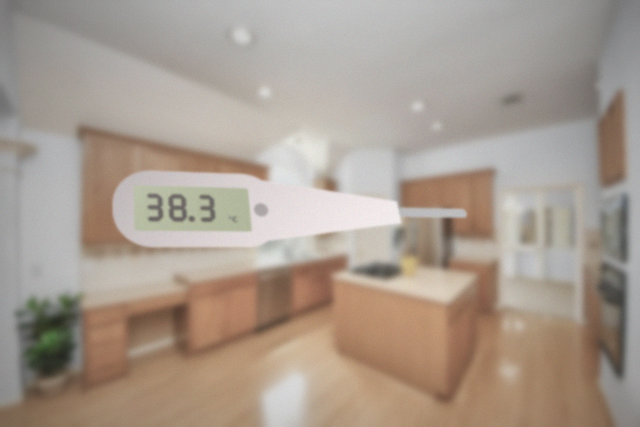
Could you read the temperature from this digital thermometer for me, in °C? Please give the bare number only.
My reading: 38.3
